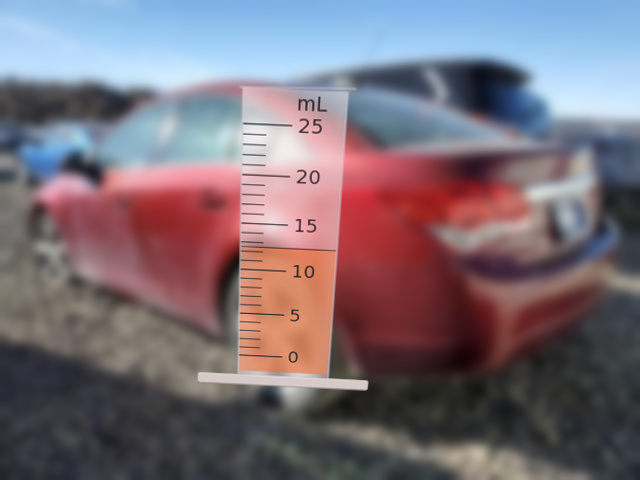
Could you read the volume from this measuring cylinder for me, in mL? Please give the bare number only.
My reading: 12.5
